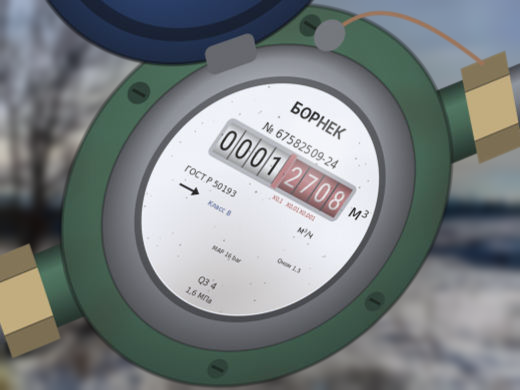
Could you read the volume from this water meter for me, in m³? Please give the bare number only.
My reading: 1.2708
